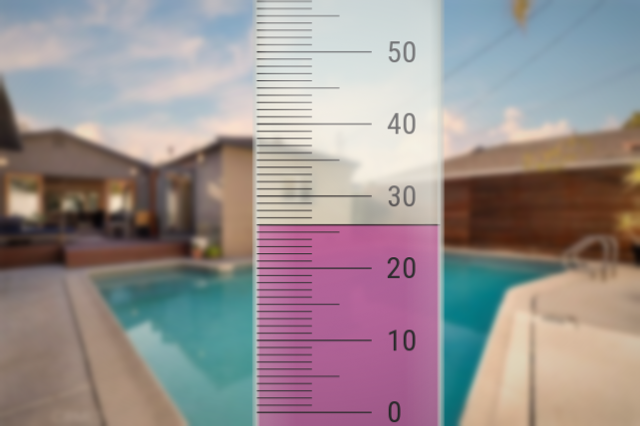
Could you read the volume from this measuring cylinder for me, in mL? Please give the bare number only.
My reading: 26
